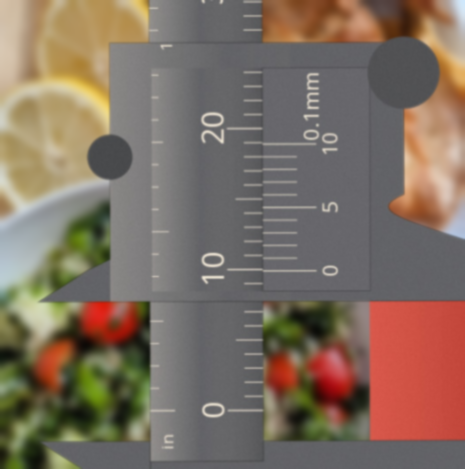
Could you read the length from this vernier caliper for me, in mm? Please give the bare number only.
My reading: 9.9
